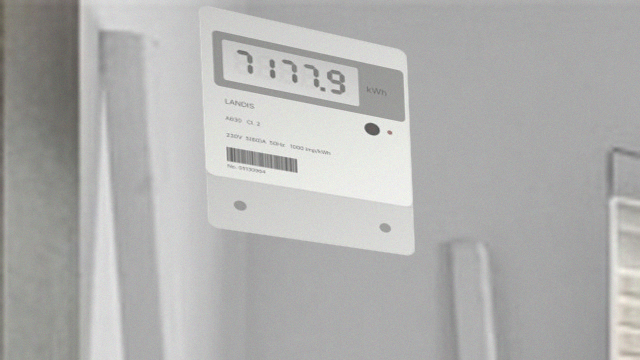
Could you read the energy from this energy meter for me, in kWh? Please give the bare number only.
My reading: 7177.9
